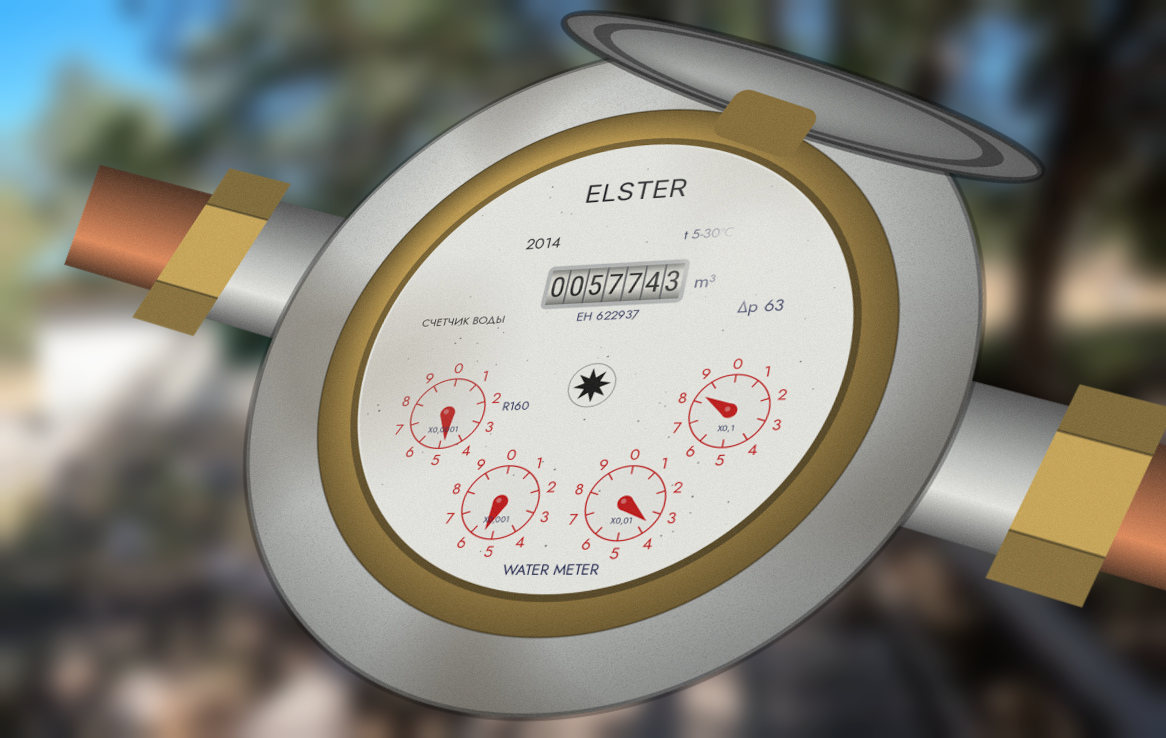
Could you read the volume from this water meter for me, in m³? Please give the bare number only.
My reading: 57743.8354
